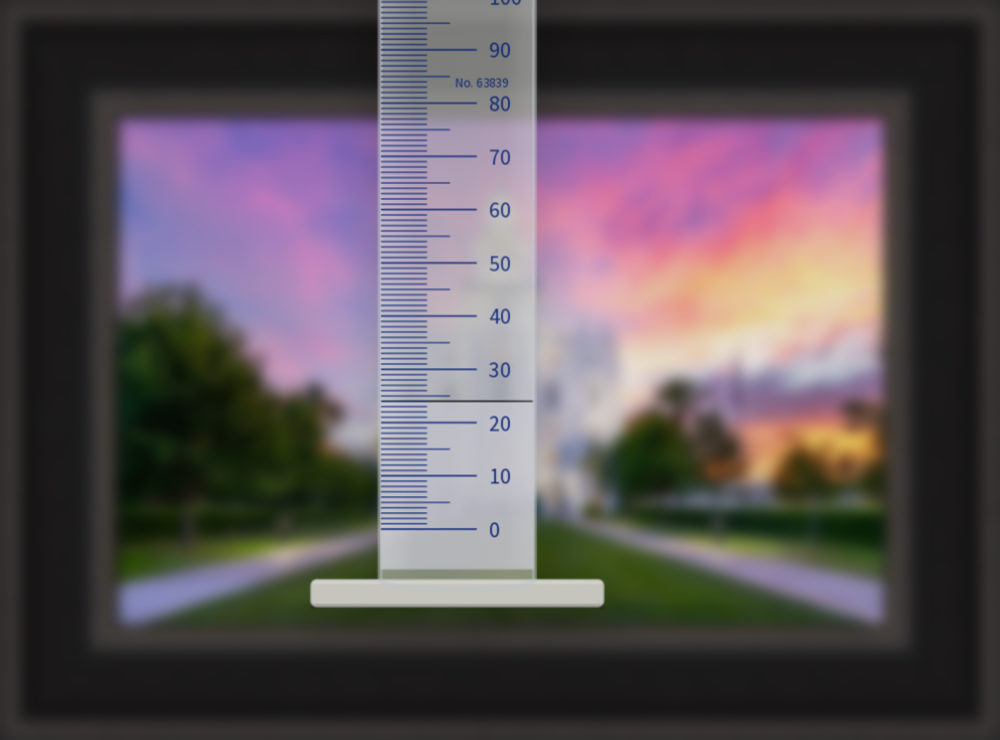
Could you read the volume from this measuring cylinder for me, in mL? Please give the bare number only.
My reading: 24
